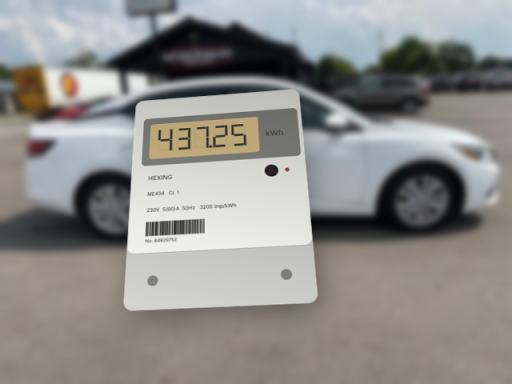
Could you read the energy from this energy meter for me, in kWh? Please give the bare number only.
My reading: 437.25
